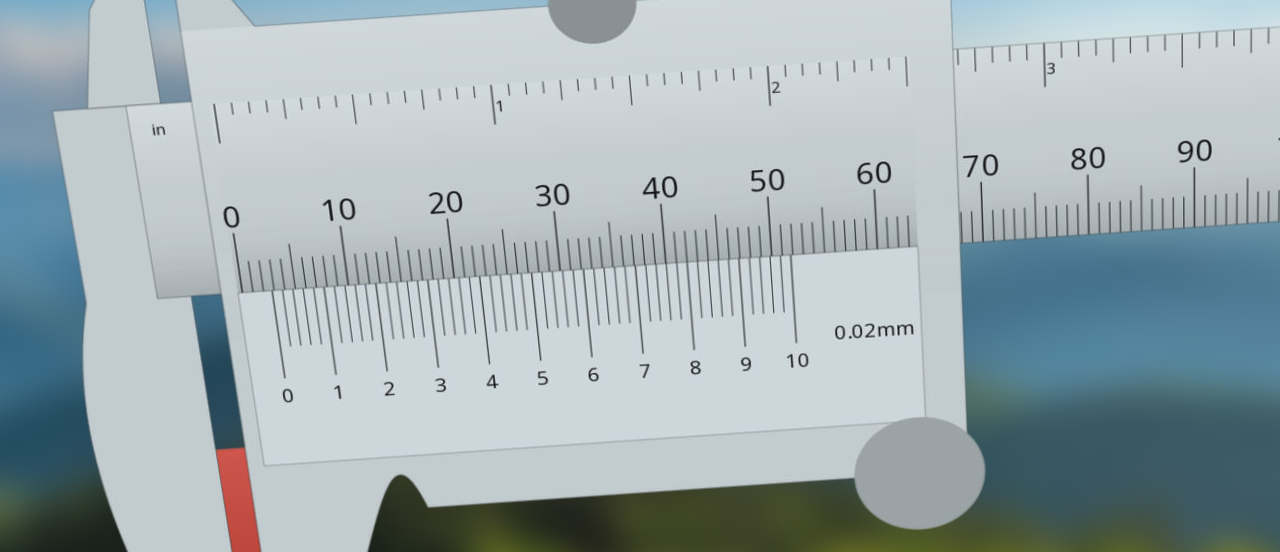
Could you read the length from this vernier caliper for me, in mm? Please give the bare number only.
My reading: 2.8
